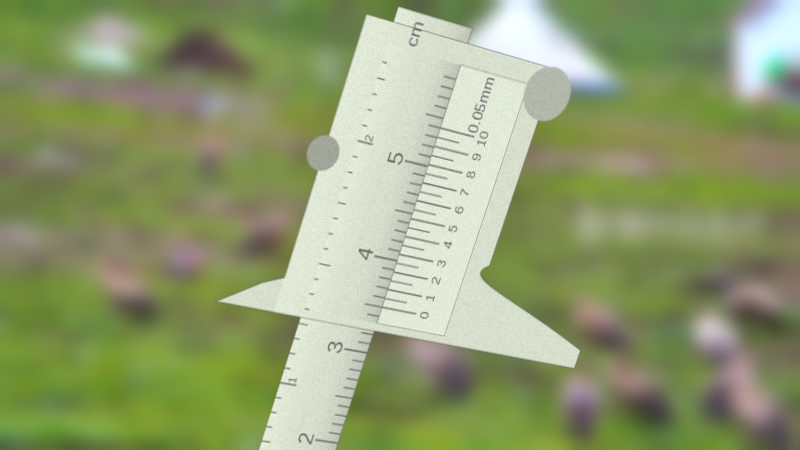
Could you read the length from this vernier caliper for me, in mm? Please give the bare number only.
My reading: 35.0
